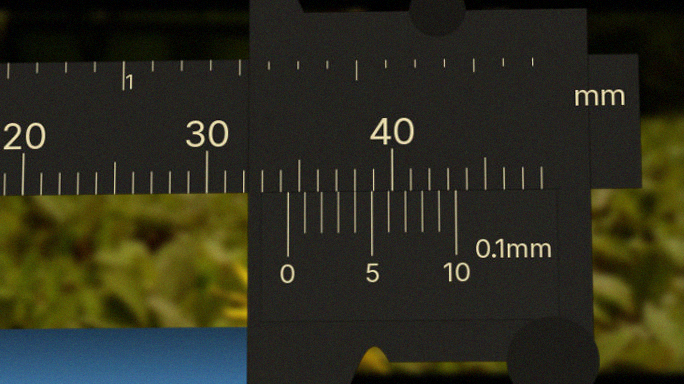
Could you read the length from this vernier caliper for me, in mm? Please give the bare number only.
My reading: 34.4
